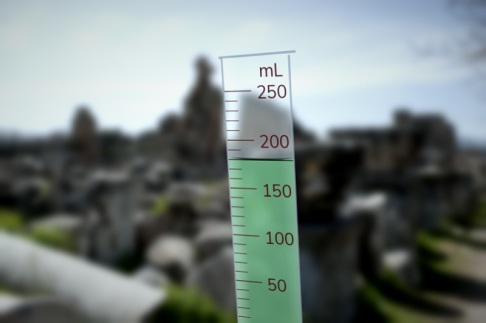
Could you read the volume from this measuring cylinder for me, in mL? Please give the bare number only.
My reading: 180
